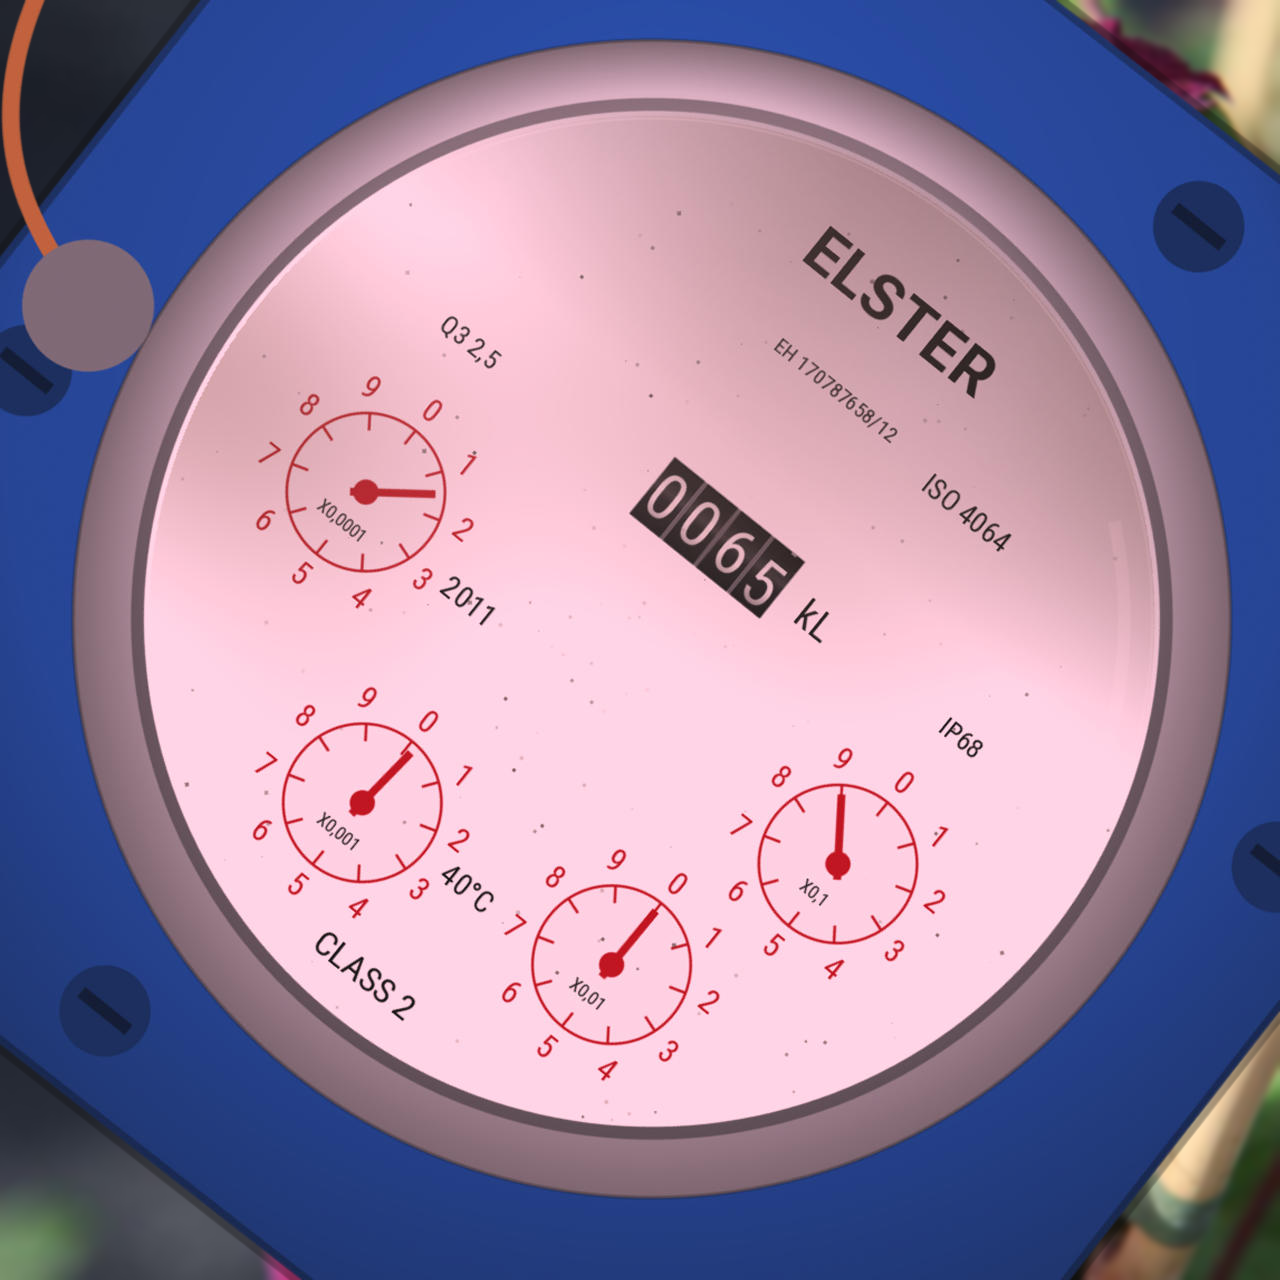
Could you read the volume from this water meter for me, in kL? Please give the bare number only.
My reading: 64.9001
